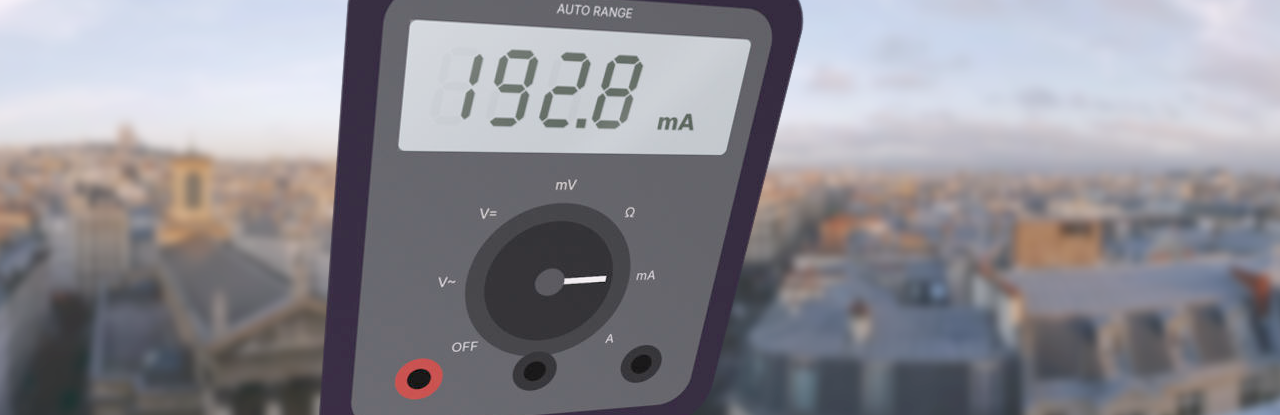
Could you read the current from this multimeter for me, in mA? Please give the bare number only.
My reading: 192.8
